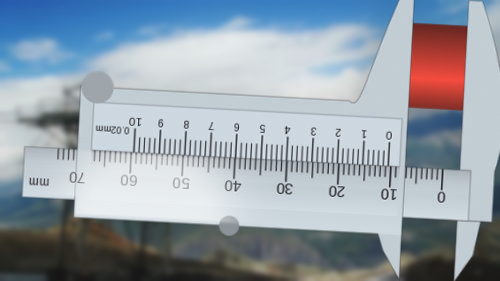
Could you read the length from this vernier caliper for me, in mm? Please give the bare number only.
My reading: 10.5
